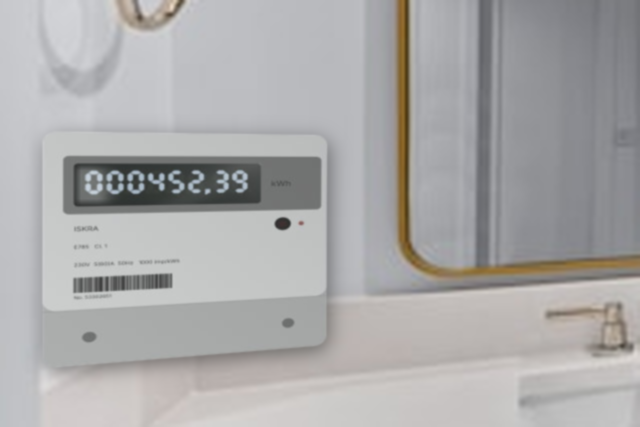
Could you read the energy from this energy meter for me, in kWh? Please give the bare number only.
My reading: 452.39
